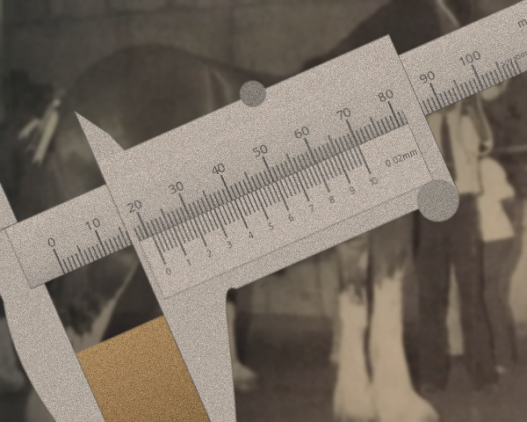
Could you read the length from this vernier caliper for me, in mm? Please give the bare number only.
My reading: 21.0
